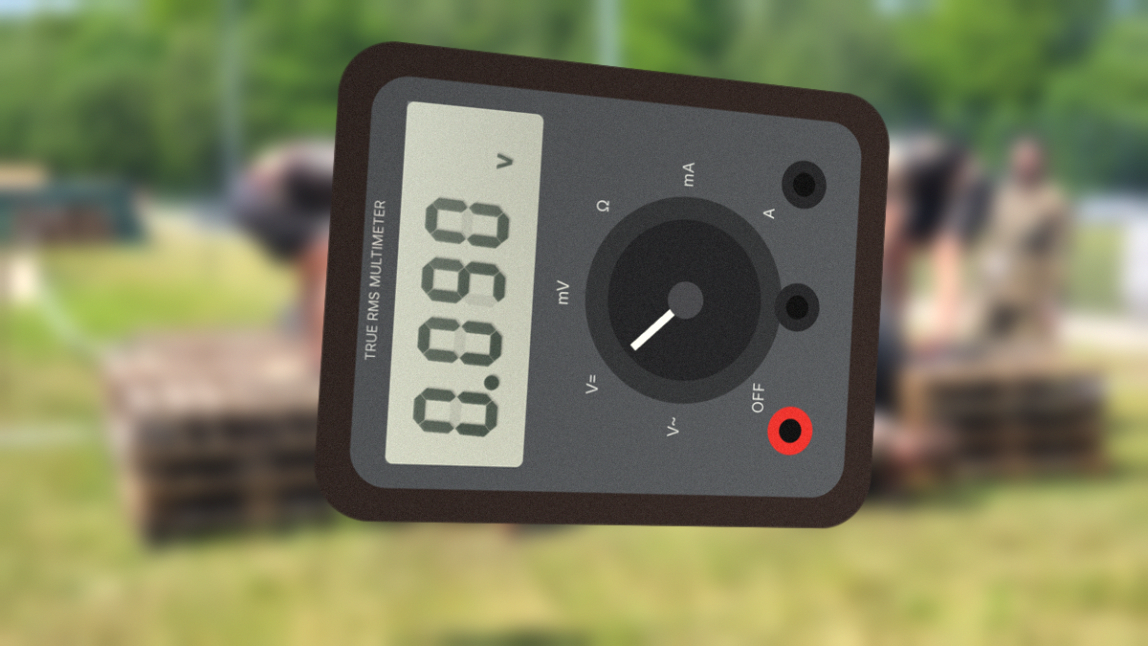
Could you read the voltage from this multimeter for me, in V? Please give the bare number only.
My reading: 0.090
